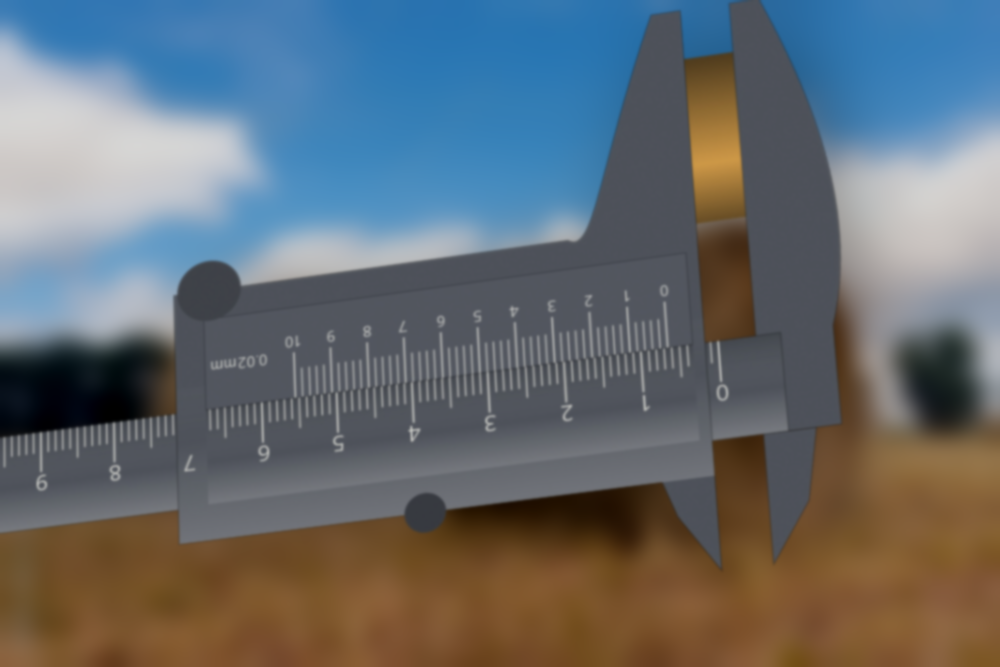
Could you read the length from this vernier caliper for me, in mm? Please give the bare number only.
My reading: 6.5
